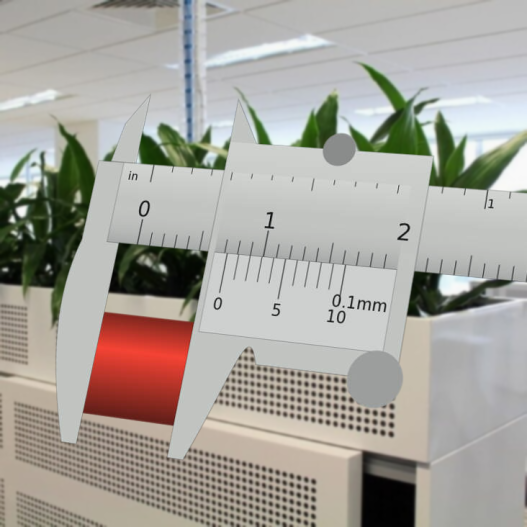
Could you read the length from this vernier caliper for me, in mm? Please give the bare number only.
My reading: 7.2
